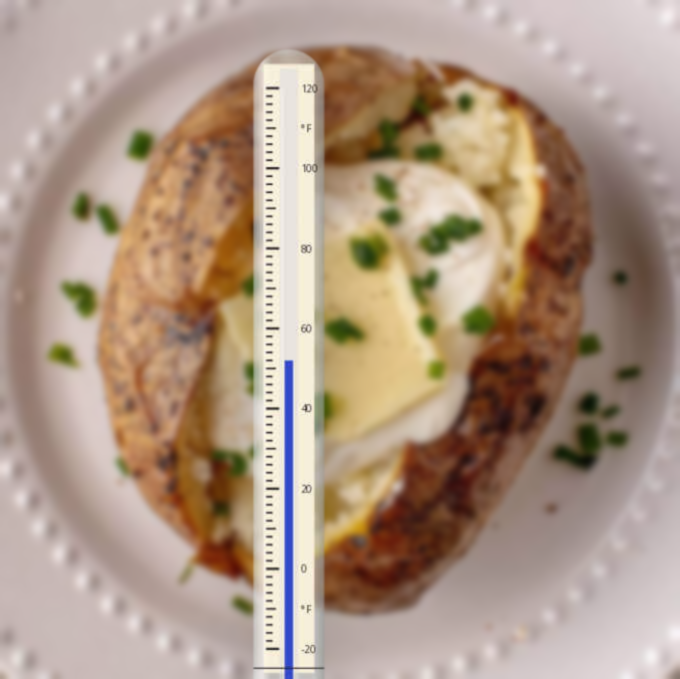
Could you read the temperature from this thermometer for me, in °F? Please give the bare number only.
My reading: 52
